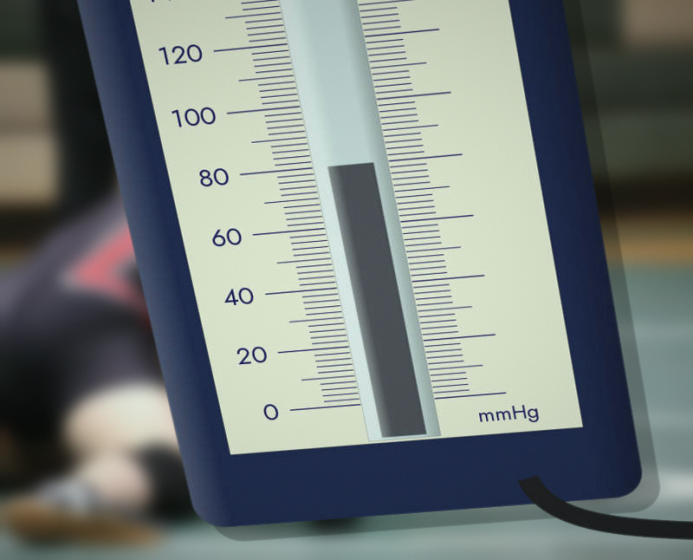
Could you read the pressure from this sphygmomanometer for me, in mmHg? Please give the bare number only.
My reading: 80
